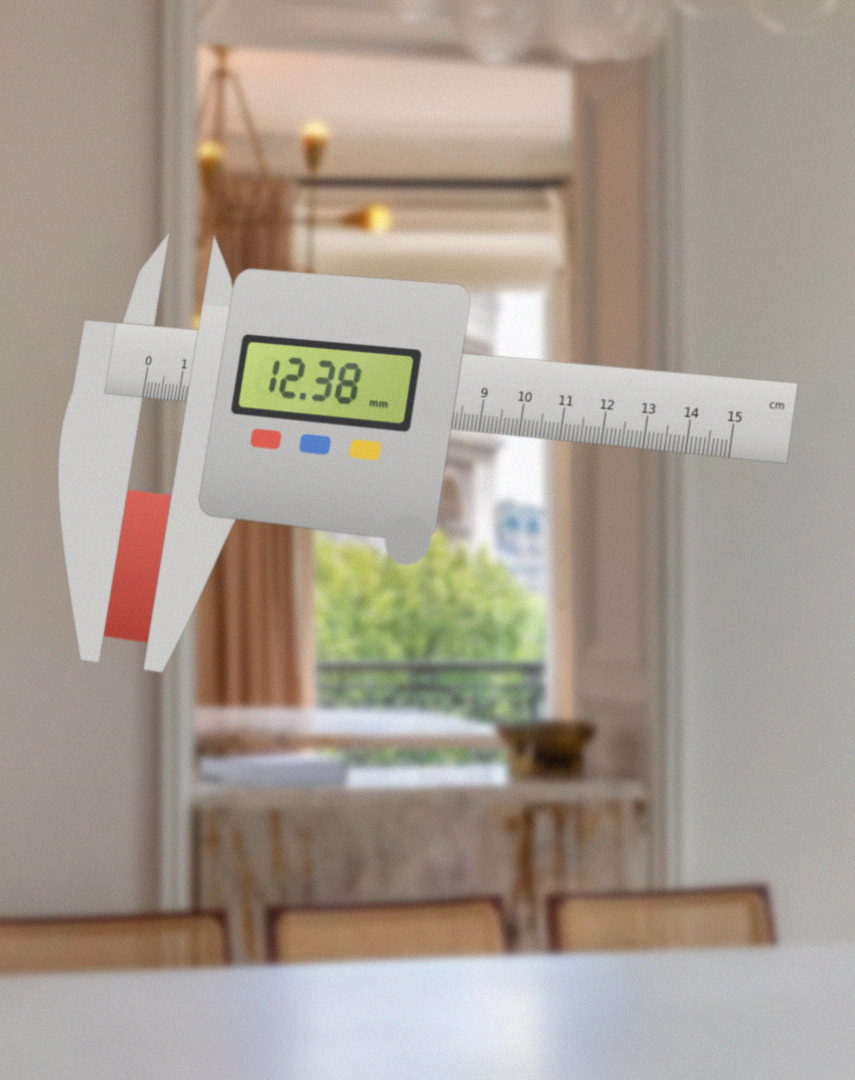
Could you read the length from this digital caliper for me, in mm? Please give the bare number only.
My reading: 12.38
